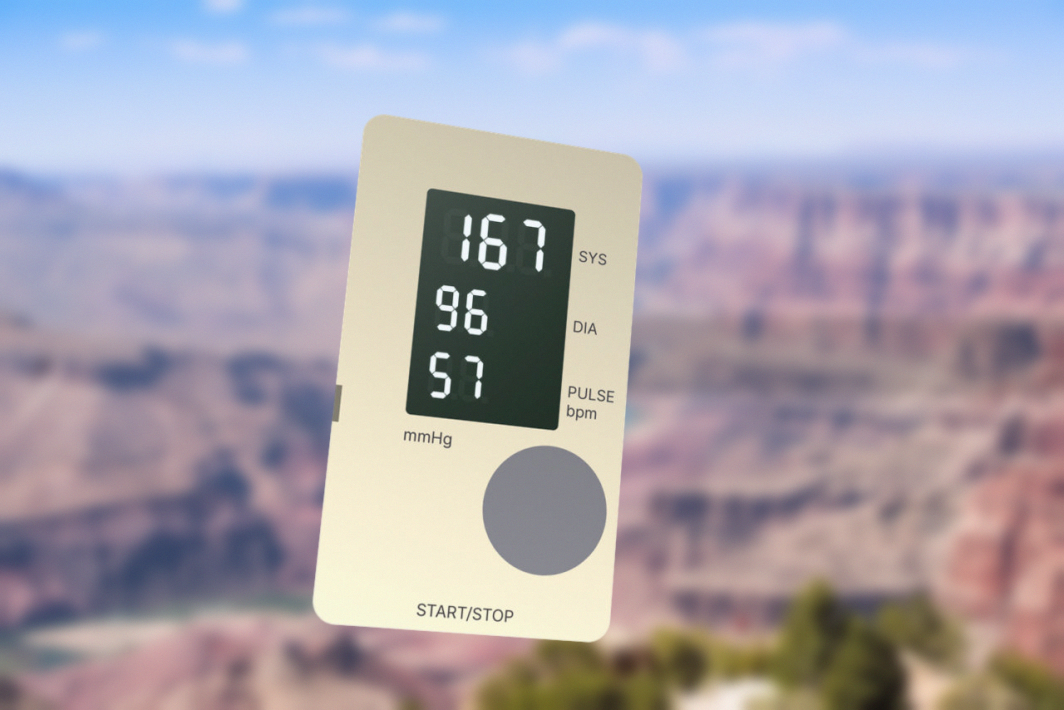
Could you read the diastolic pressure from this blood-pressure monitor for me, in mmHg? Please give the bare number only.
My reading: 96
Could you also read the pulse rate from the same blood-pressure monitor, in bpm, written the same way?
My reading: 57
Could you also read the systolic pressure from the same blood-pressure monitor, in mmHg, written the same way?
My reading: 167
